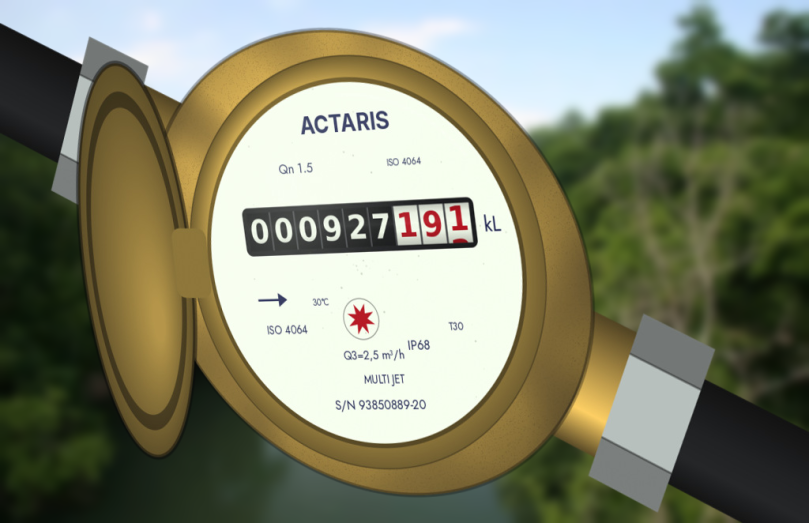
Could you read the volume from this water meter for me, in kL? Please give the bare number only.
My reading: 927.191
